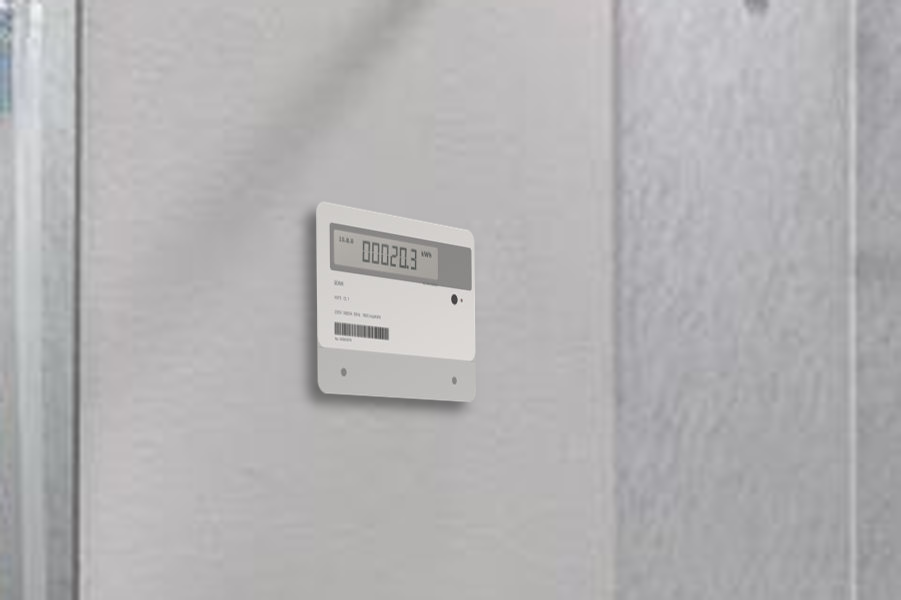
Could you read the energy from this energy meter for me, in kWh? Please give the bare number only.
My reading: 20.3
